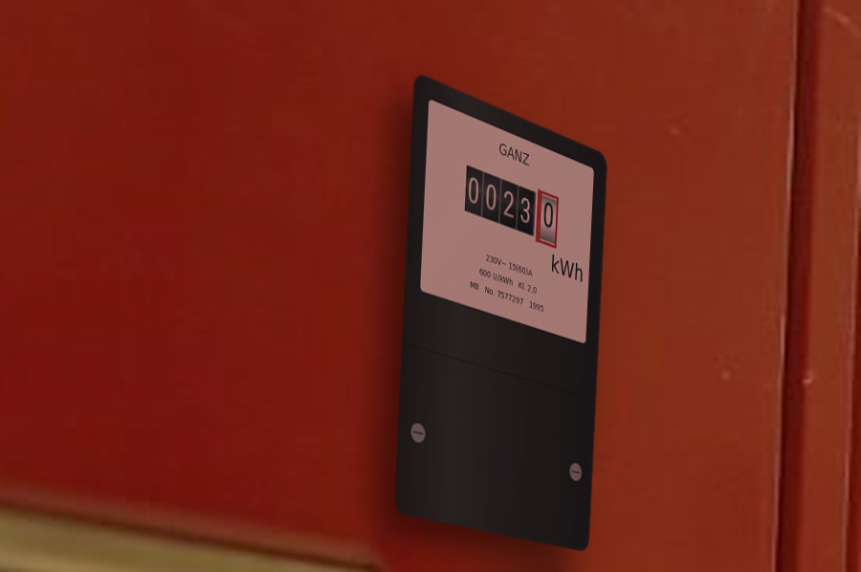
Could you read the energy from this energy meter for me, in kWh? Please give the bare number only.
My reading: 23.0
